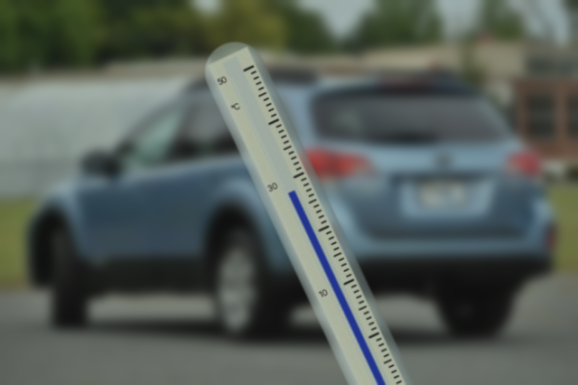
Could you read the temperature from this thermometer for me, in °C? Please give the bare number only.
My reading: 28
